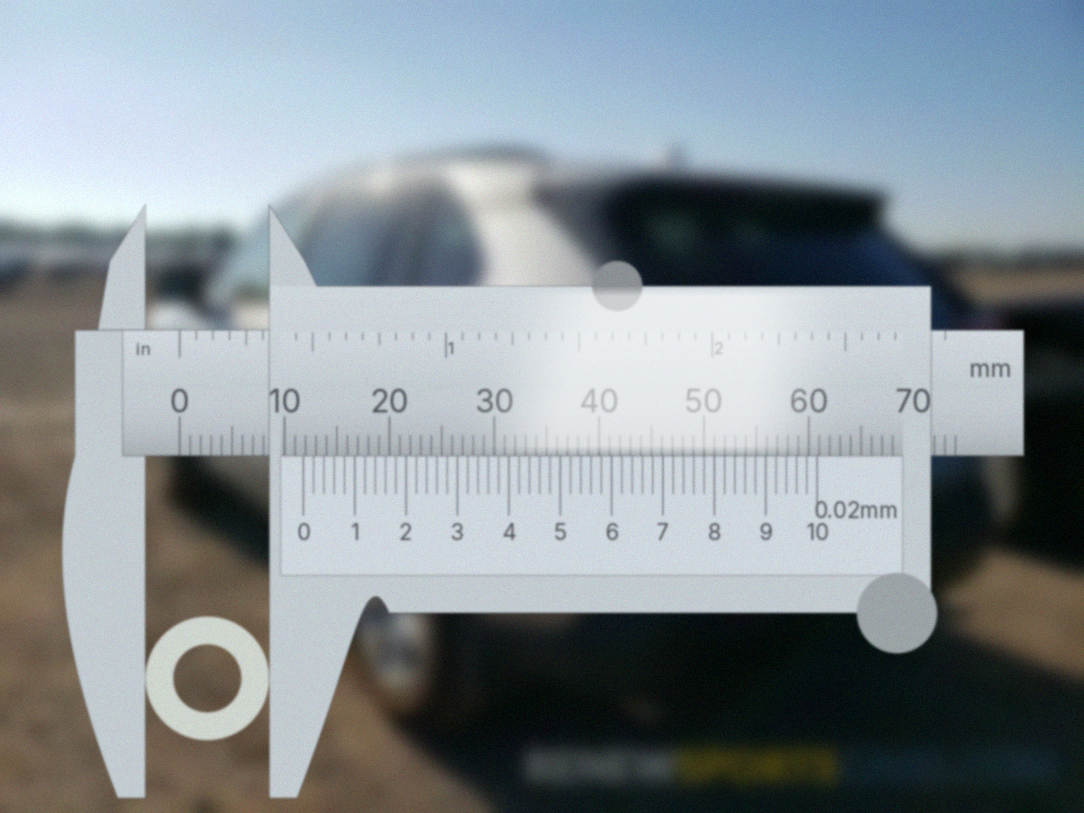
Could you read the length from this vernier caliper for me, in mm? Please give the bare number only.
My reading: 11.8
